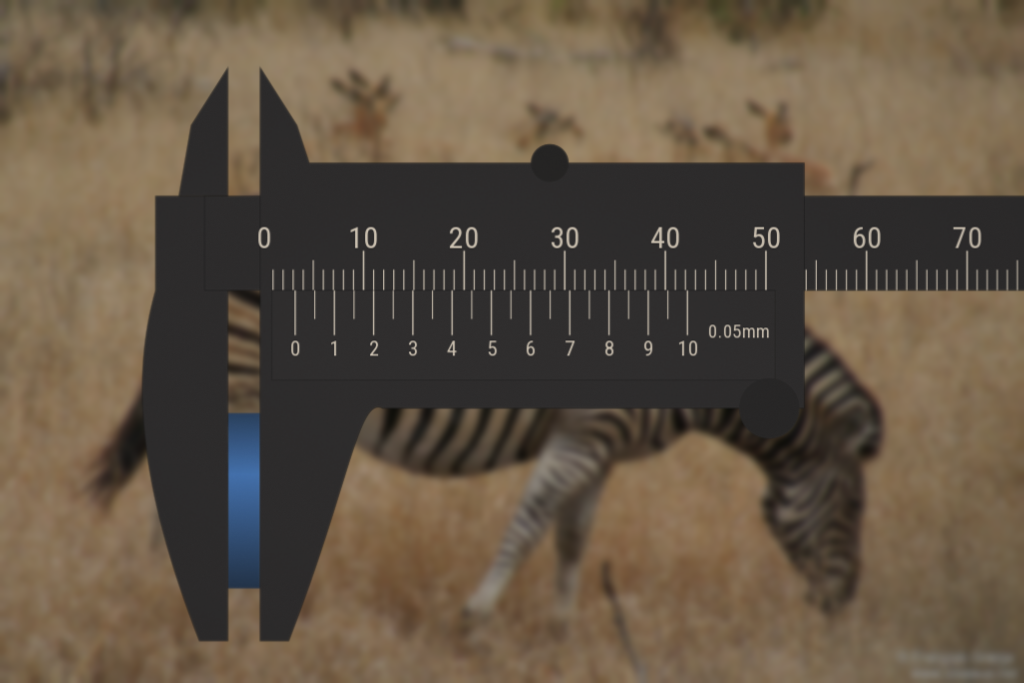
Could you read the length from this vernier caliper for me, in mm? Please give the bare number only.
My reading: 3.2
